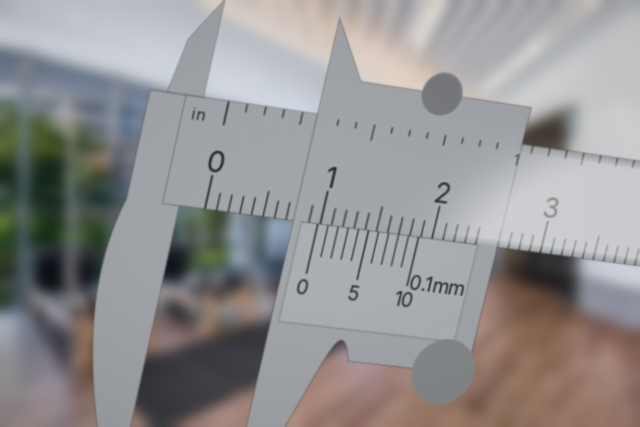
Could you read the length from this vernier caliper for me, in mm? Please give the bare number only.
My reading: 9.8
